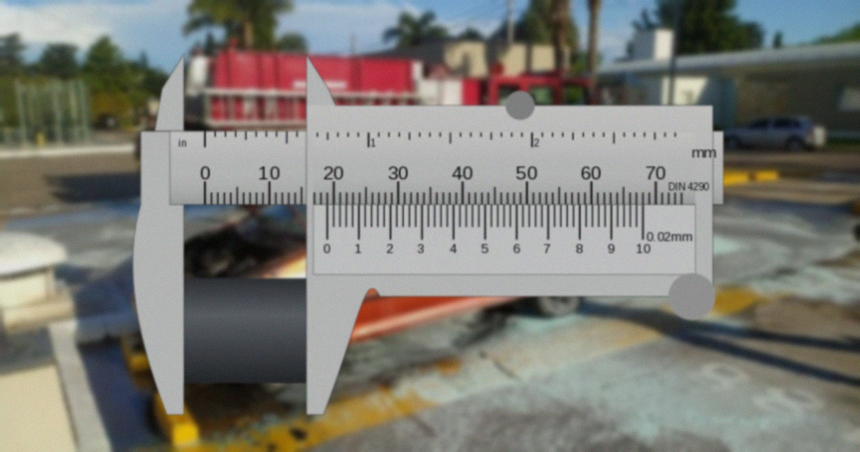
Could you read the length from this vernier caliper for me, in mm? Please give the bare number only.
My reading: 19.0
